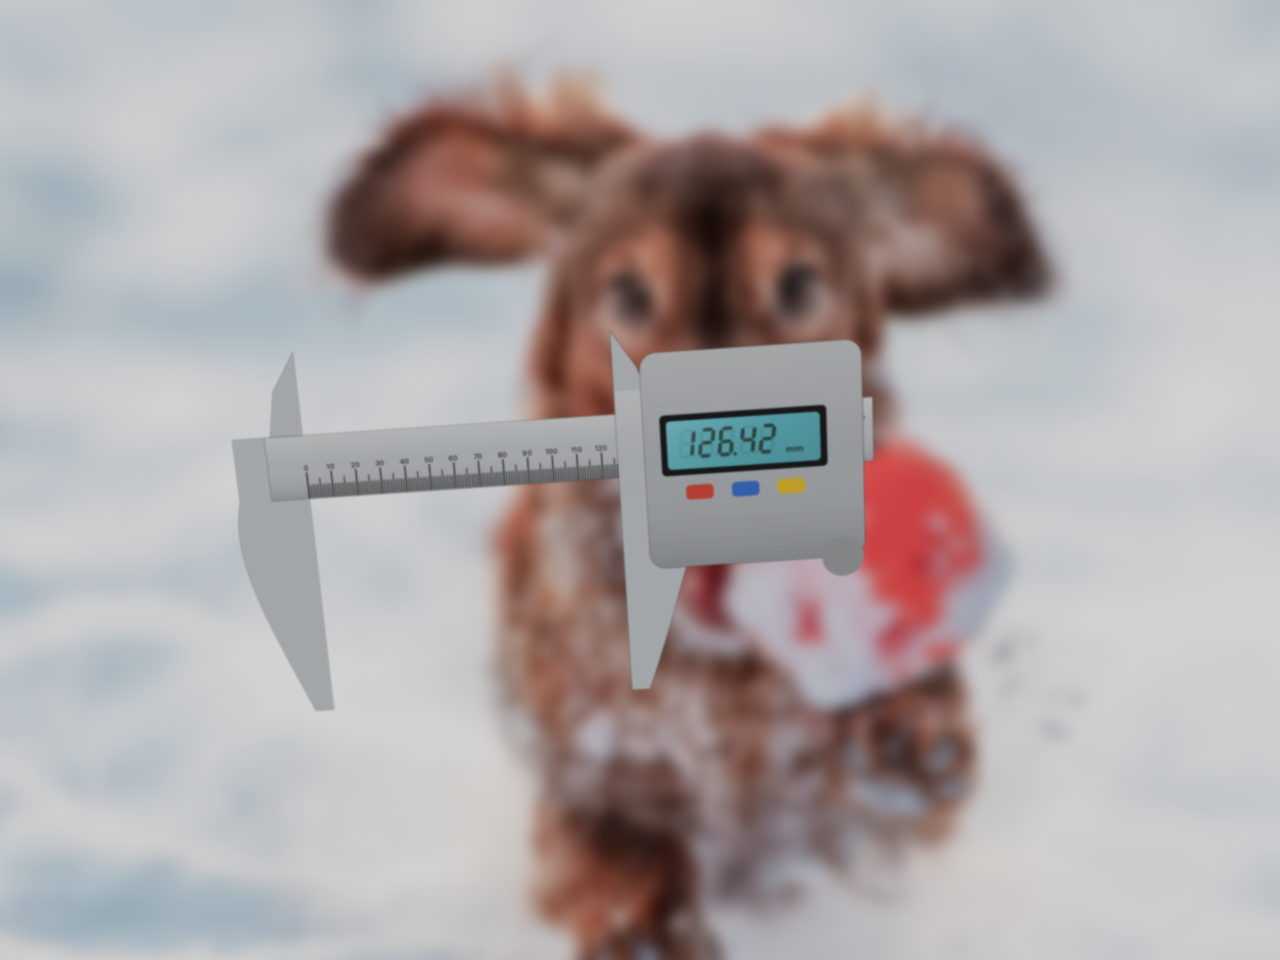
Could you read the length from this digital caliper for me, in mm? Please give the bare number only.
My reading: 126.42
